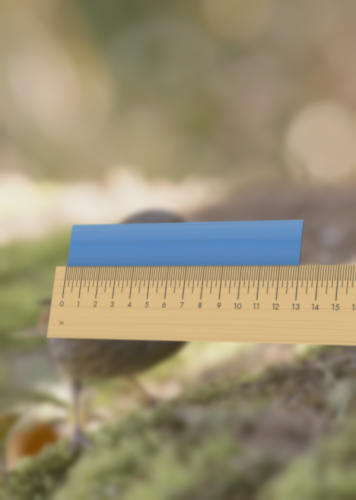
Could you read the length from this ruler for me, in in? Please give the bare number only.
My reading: 13
